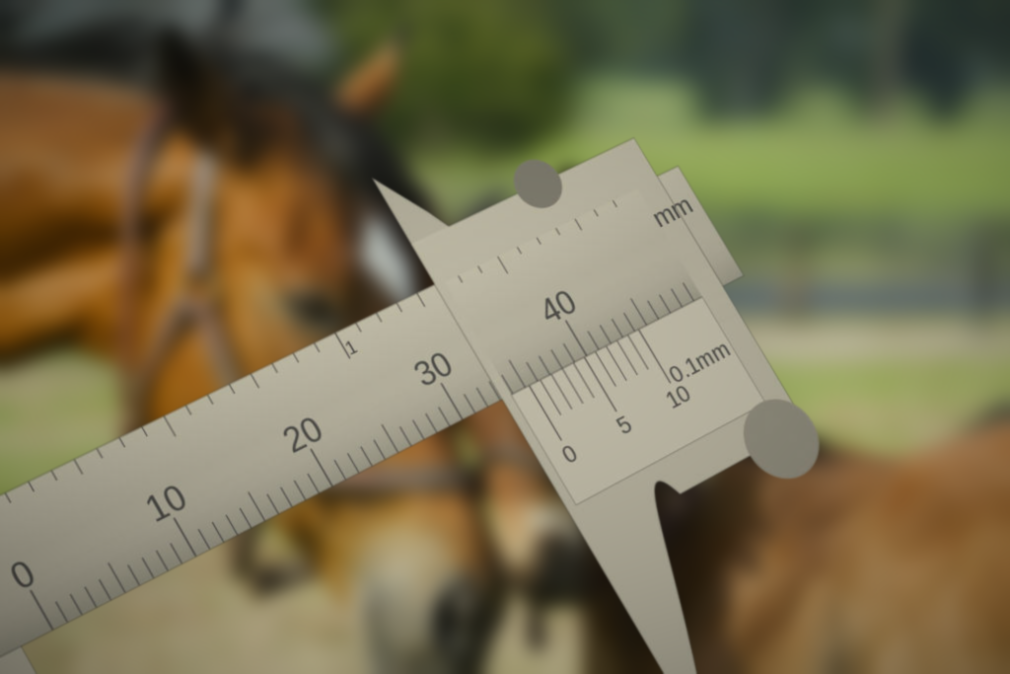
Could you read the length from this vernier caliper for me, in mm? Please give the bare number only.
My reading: 35.3
